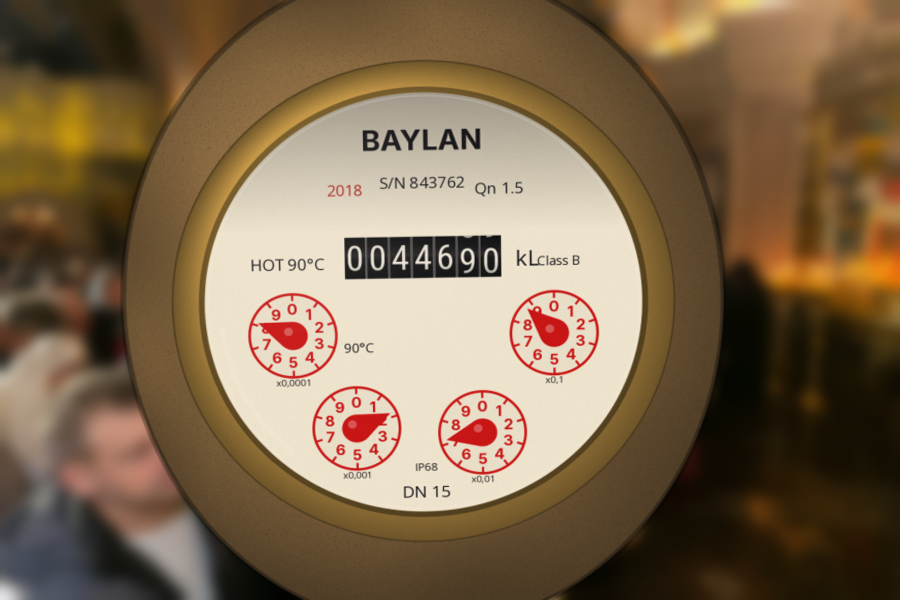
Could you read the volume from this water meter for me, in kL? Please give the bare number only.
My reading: 44689.8718
